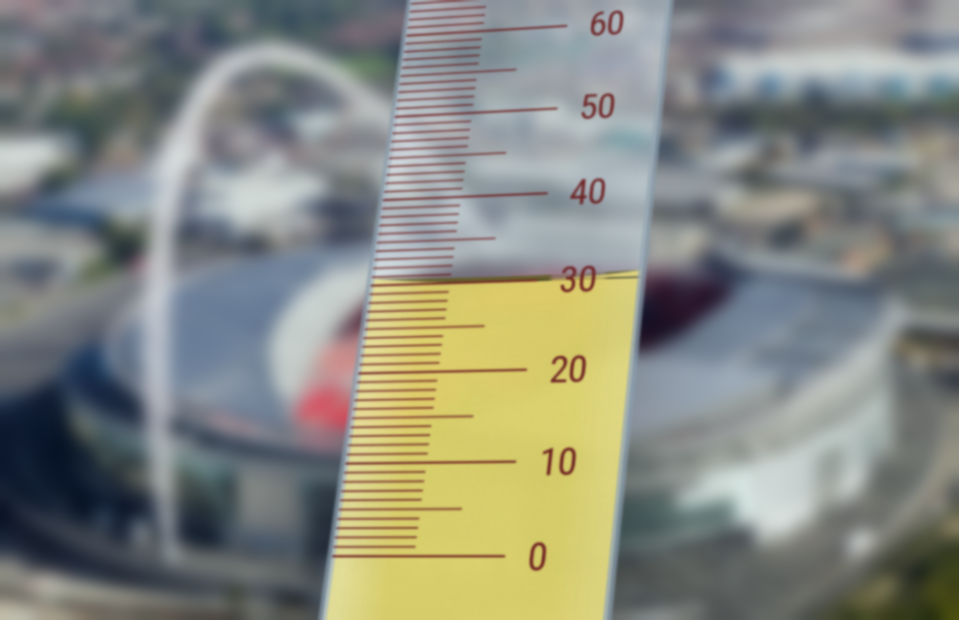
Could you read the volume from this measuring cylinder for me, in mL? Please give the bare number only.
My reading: 30
